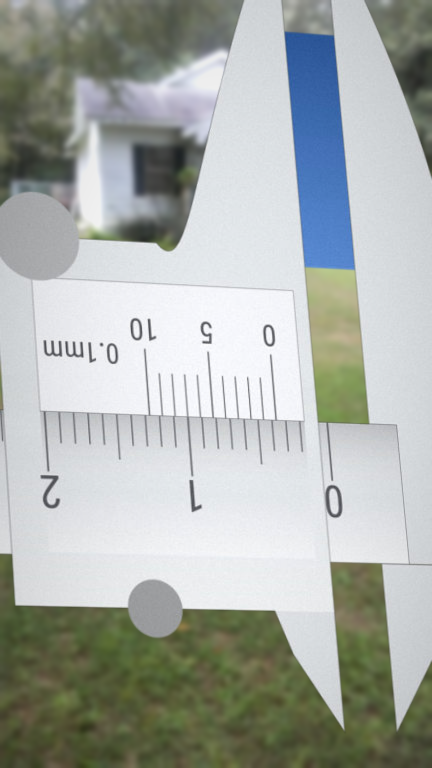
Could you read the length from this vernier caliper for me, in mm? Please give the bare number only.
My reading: 3.7
